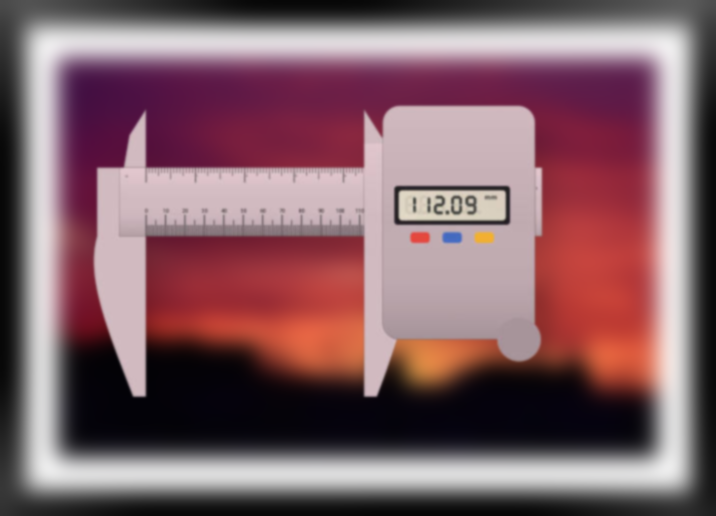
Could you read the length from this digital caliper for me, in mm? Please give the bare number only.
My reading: 112.09
